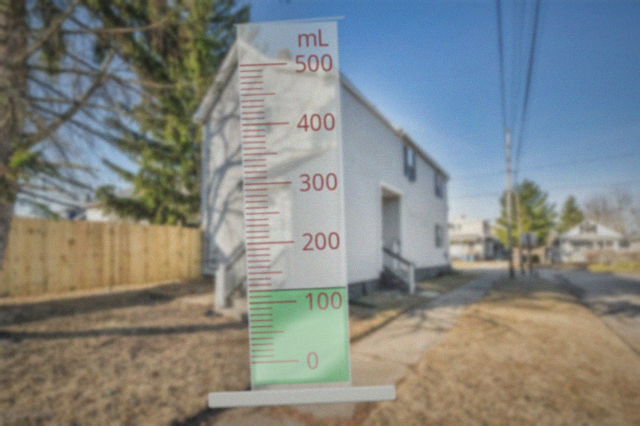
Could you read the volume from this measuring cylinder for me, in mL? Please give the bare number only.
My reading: 120
